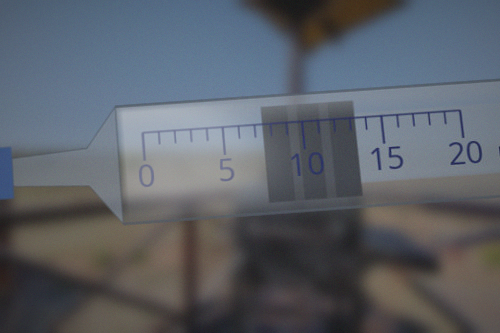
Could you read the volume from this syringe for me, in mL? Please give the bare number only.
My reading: 7.5
